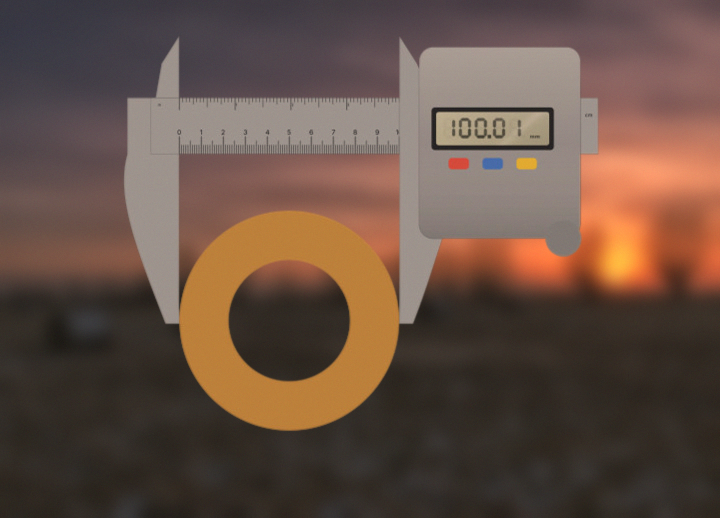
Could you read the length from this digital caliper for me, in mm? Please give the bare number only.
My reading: 100.01
